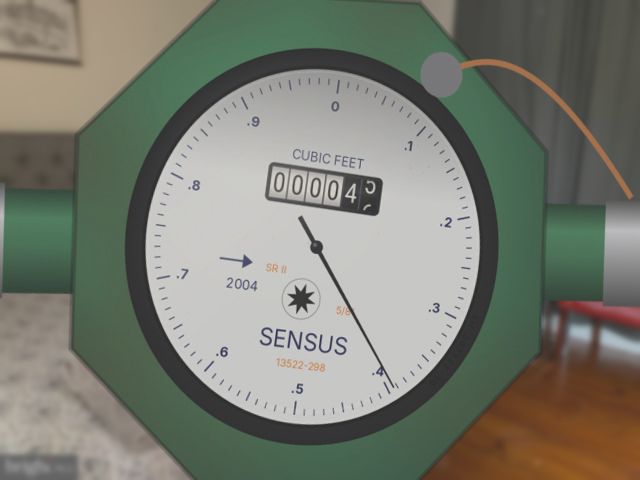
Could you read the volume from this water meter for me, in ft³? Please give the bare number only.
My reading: 45.39
